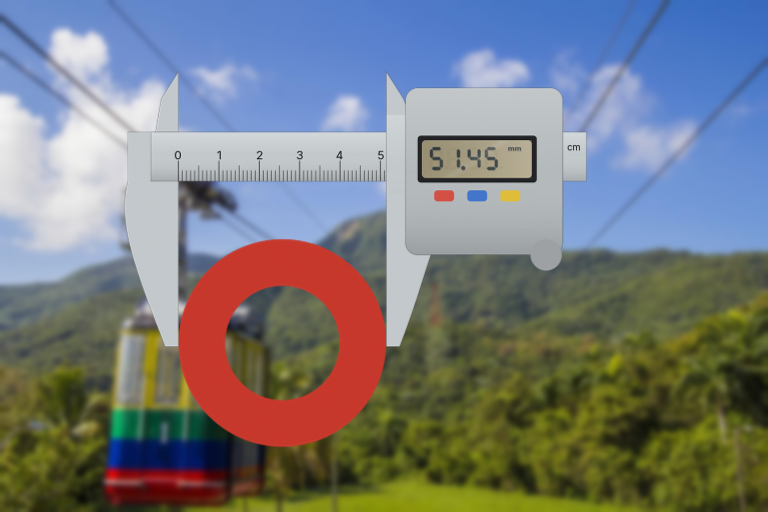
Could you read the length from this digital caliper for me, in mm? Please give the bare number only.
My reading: 51.45
